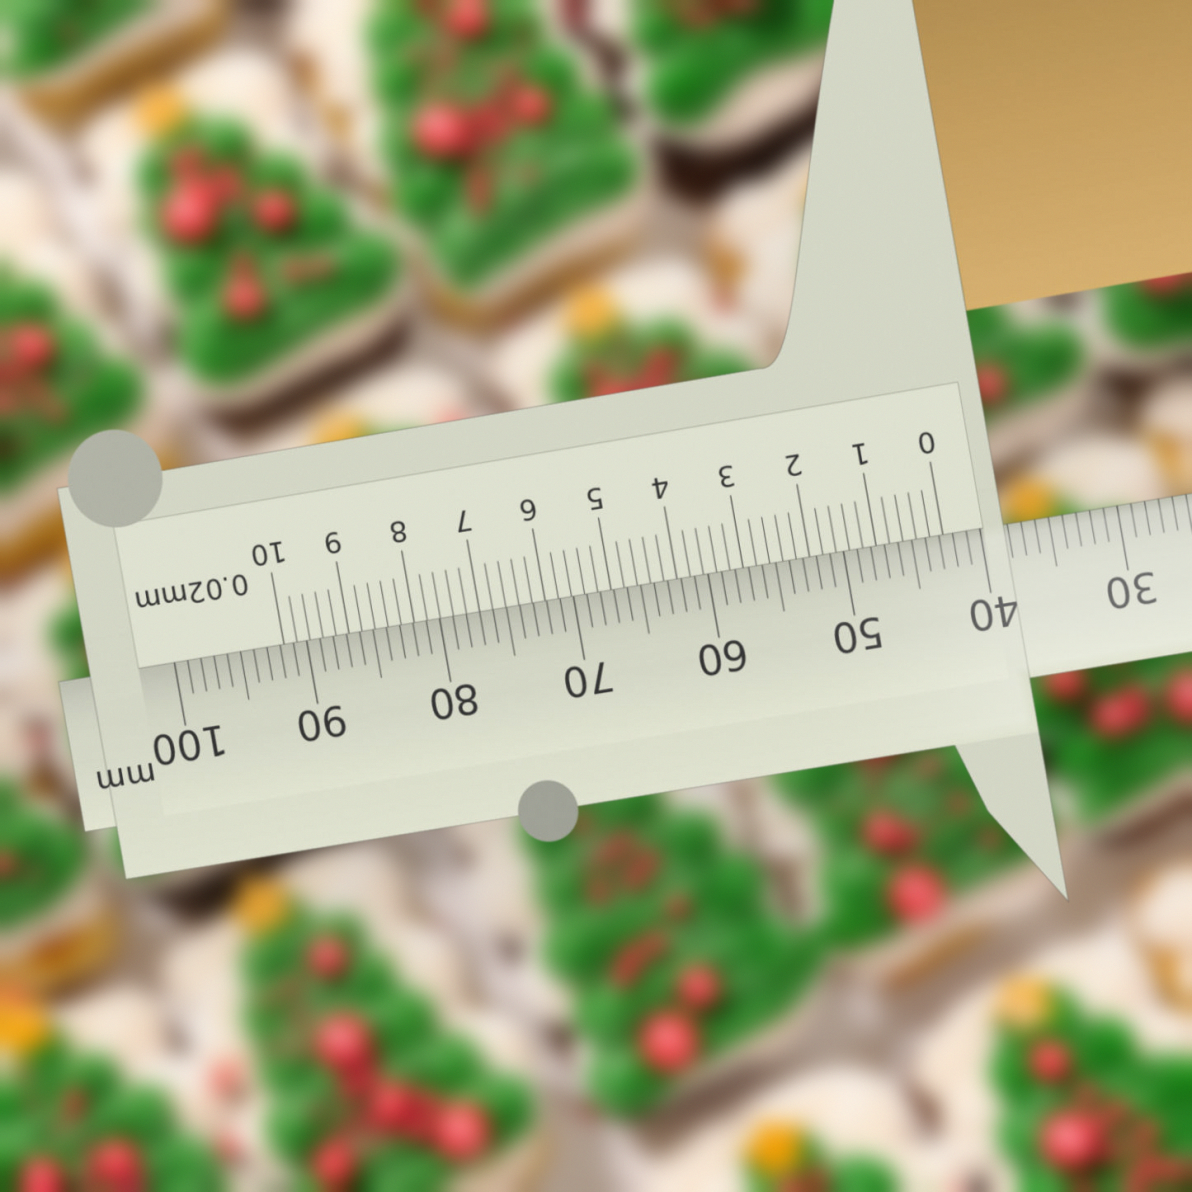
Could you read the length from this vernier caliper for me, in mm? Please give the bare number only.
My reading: 42.7
